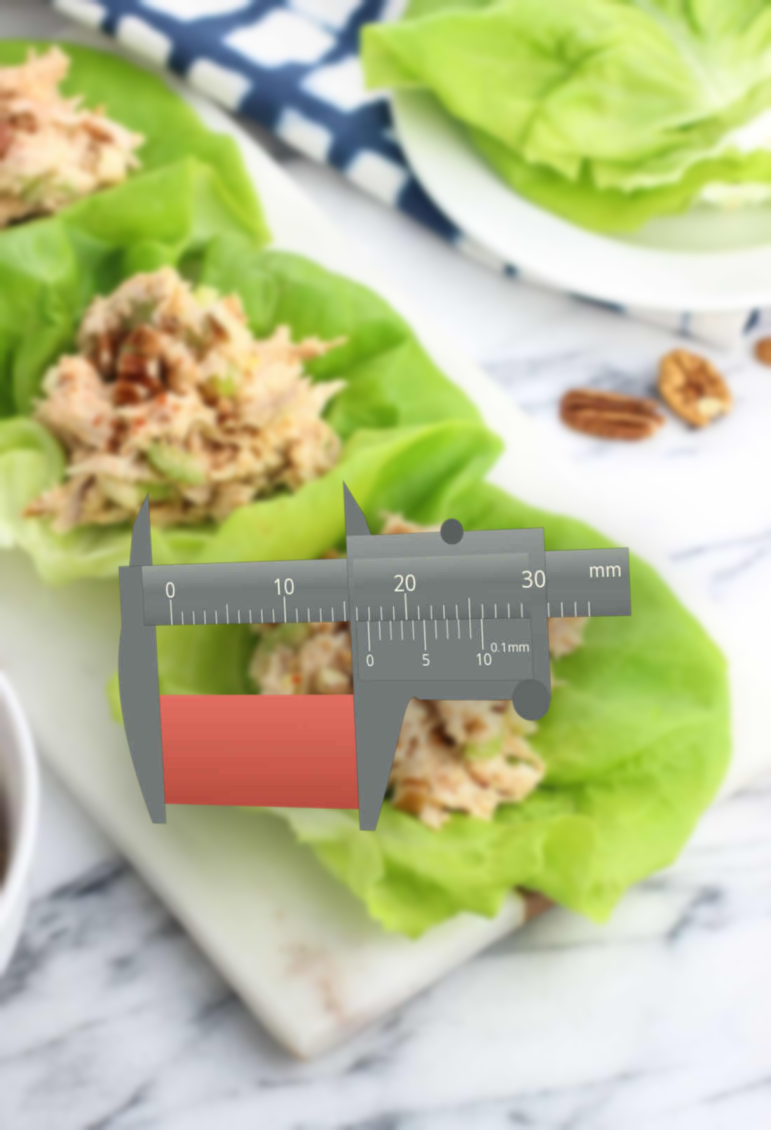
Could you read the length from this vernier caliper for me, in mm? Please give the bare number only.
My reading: 16.9
